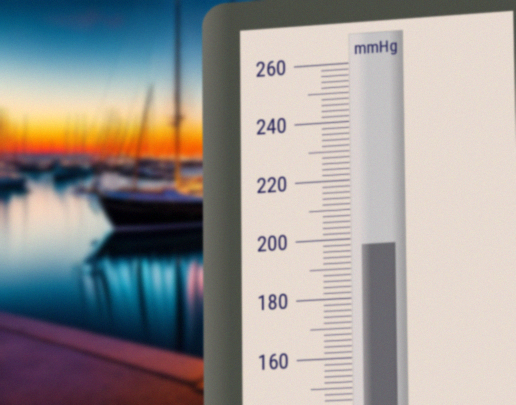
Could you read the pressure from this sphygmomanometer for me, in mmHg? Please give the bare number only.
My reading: 198
